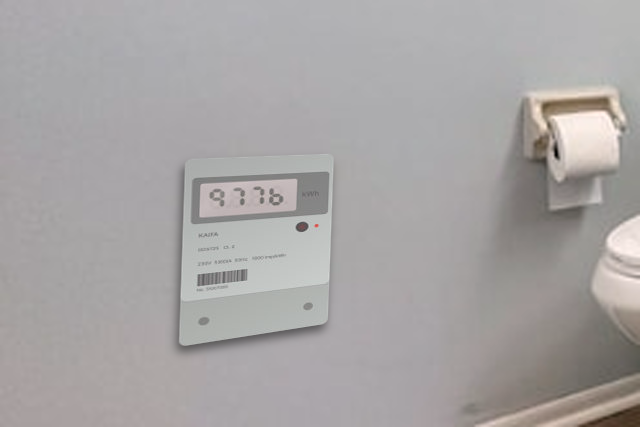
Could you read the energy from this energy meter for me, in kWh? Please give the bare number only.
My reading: 9776
